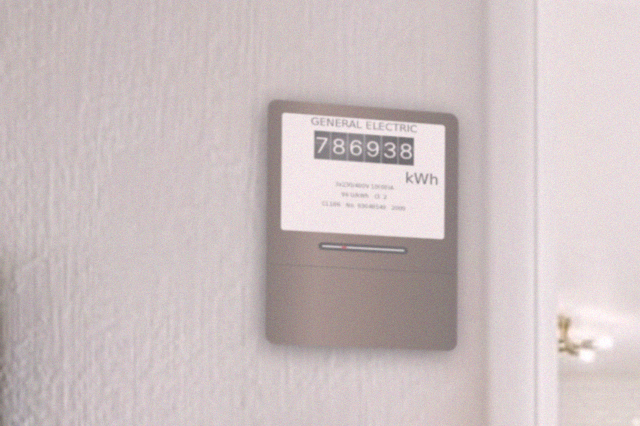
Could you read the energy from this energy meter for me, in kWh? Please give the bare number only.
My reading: 786938
